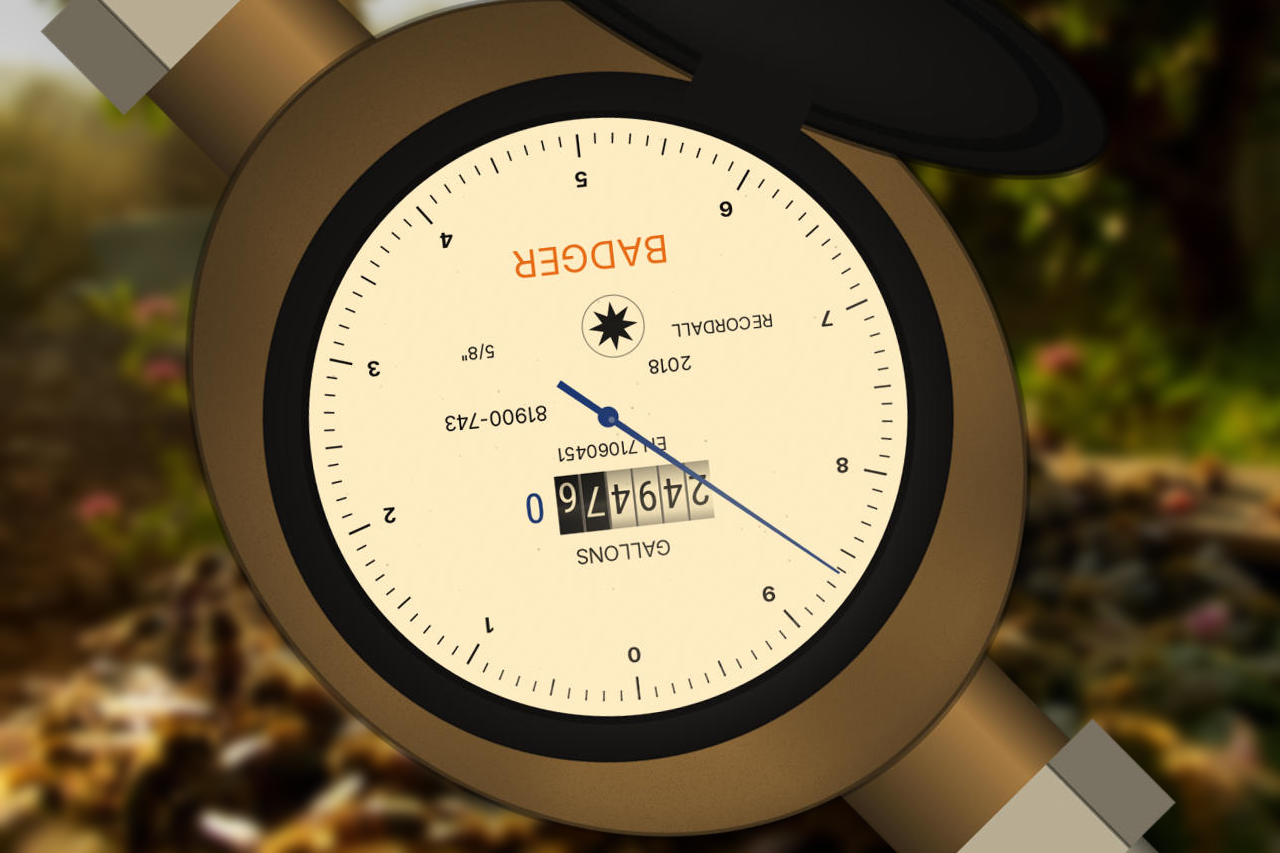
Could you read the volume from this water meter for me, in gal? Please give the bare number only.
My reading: 2494758.6
